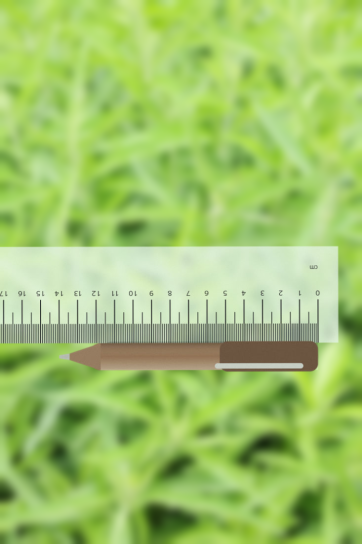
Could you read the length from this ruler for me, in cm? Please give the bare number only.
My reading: 14
